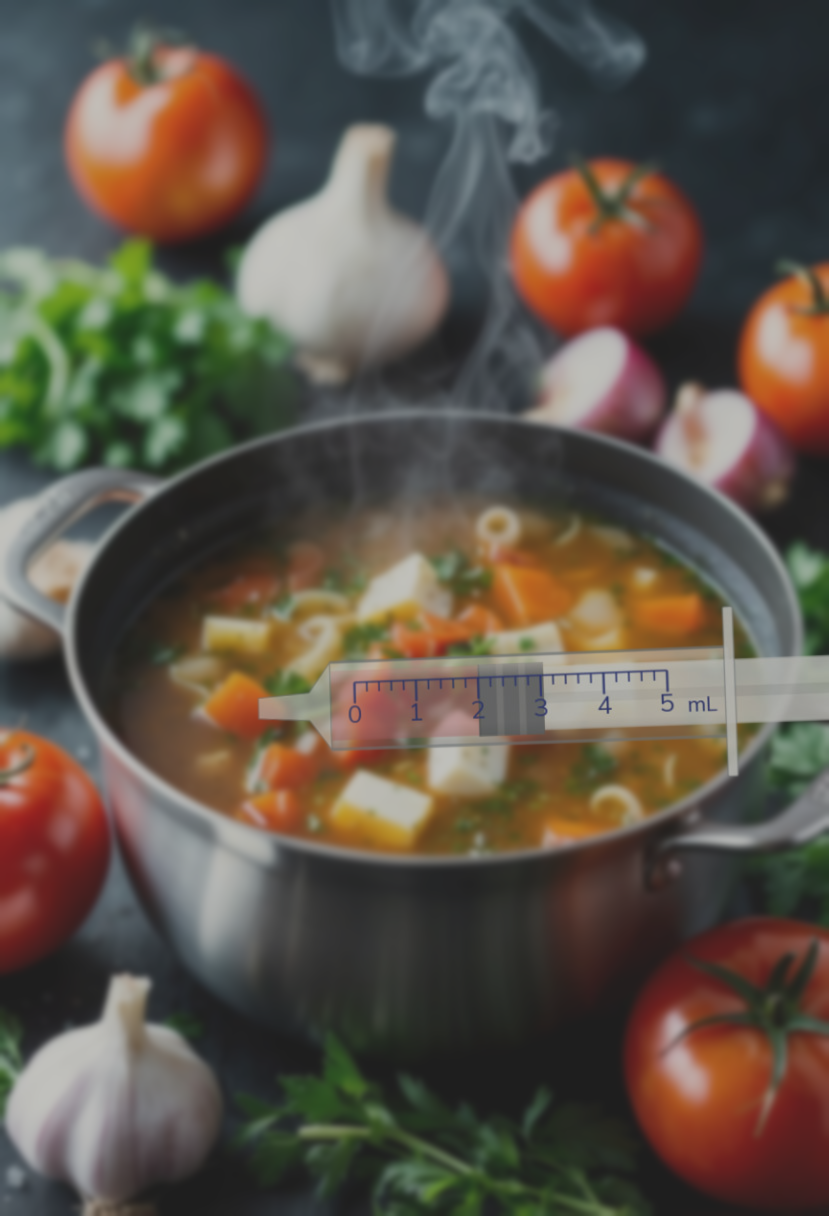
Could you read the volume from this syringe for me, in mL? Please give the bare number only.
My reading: 2
